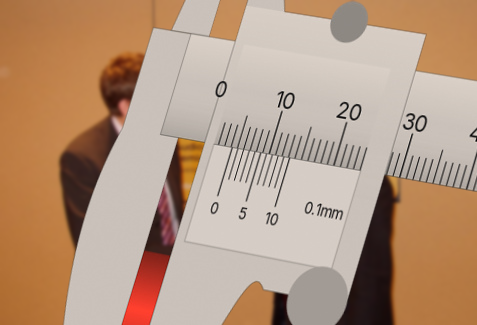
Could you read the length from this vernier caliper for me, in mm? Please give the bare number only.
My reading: 4.2
